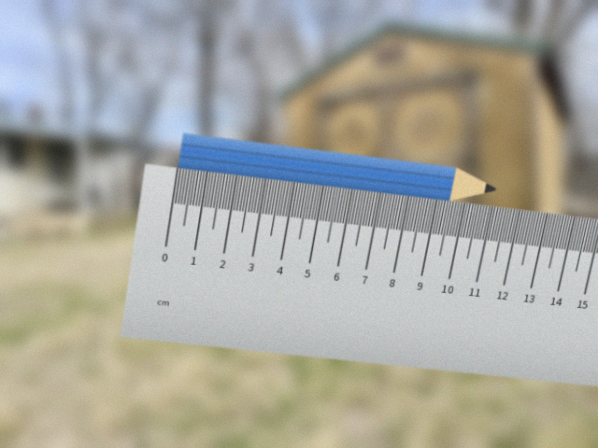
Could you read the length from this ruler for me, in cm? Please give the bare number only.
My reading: 11
